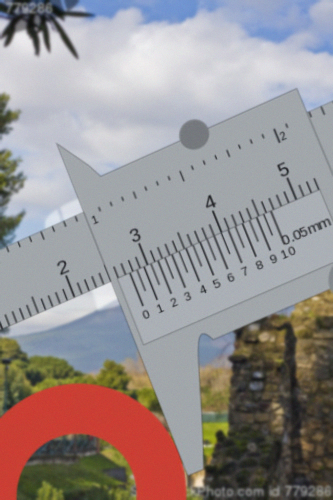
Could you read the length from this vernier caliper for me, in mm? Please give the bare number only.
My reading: 27.6
